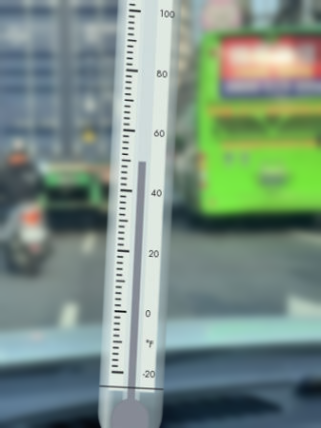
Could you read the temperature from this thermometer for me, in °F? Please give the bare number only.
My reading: 50
